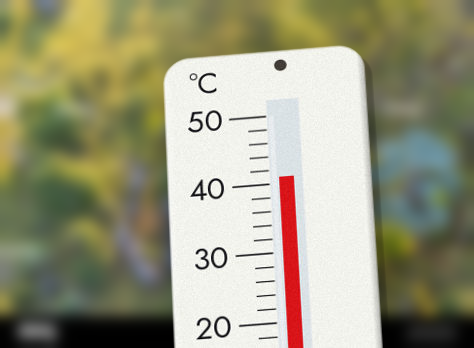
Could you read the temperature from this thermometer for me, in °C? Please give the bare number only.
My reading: 41
